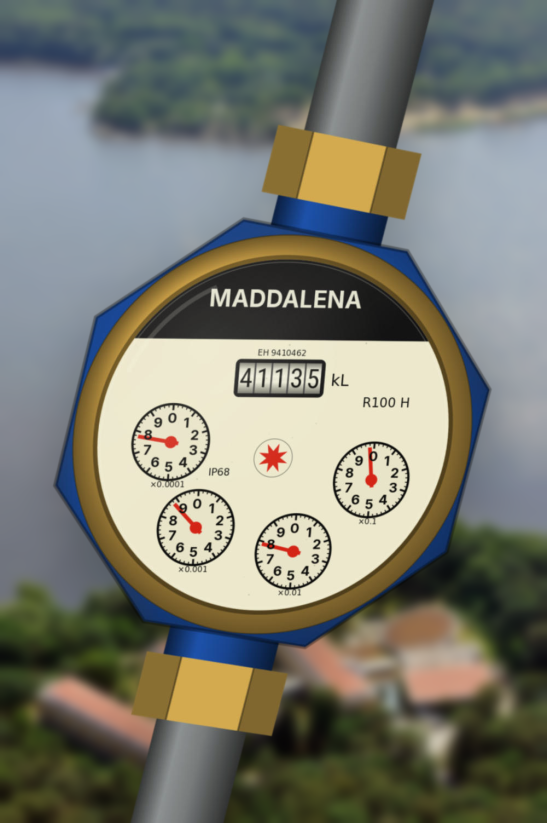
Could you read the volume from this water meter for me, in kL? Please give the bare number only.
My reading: 41134.9787
